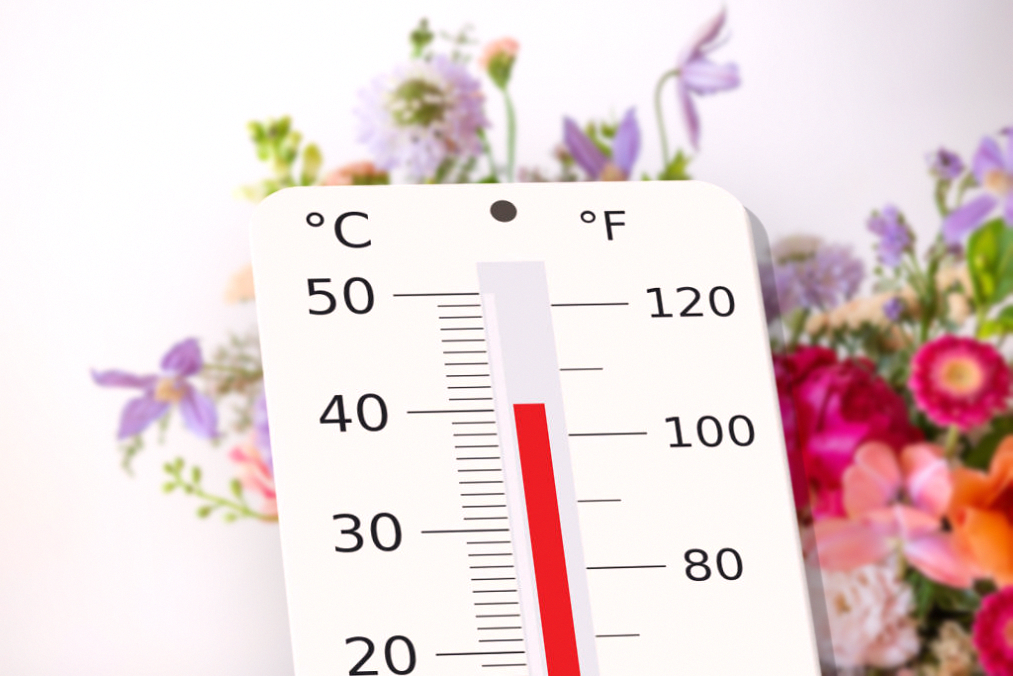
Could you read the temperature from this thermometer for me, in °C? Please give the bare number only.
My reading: 40.5
